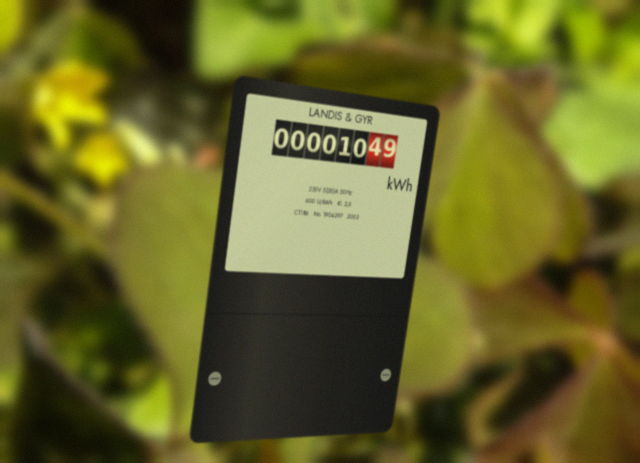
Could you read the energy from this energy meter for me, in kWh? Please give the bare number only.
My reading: 10.49
